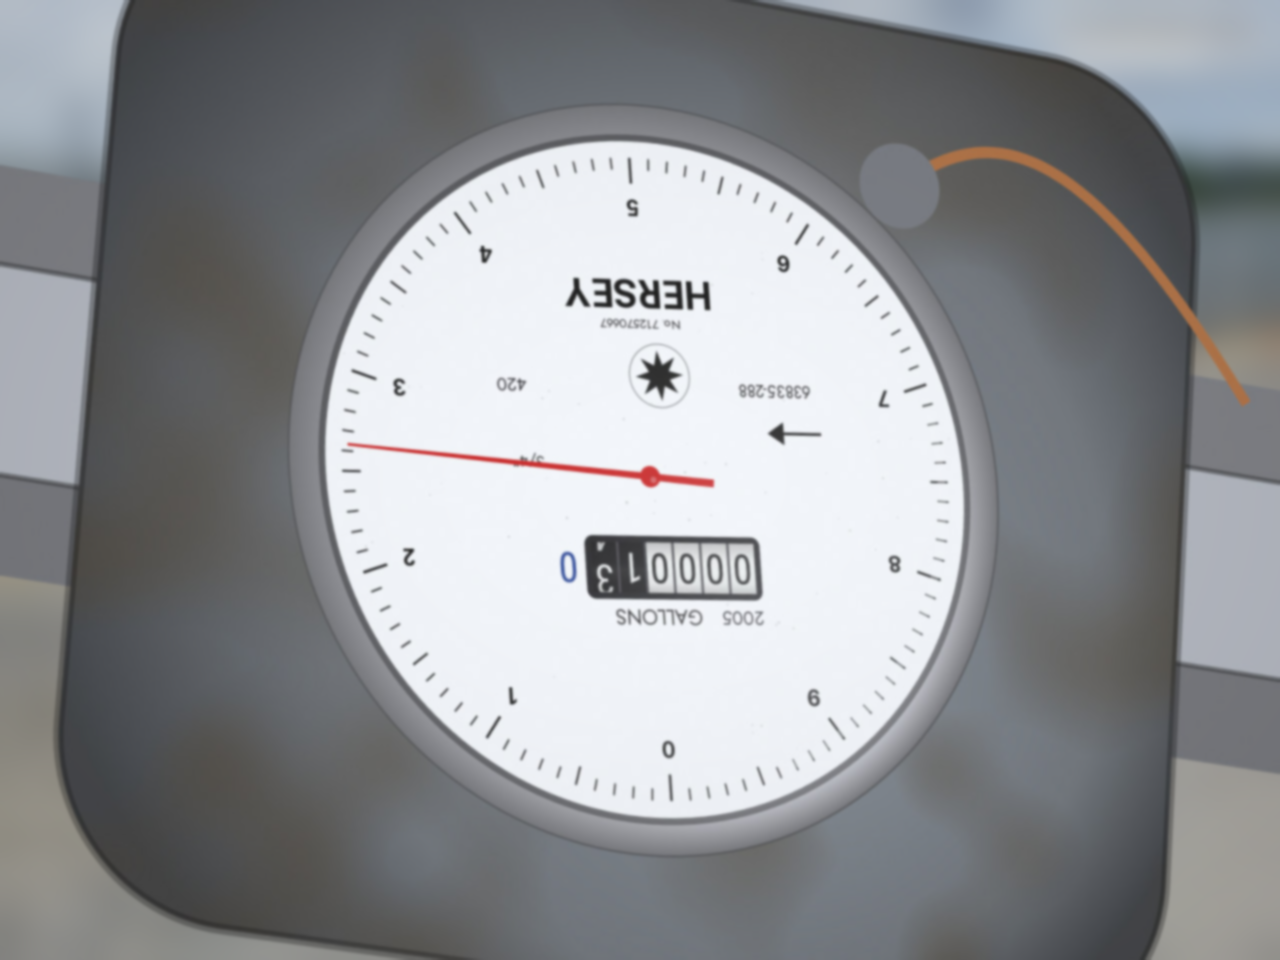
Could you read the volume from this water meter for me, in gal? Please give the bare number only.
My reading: 132.6
